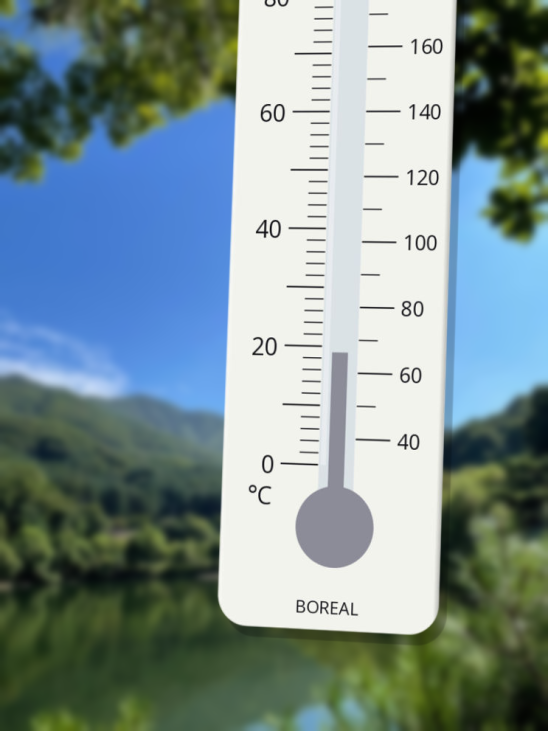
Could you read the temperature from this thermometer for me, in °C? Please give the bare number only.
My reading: 19
